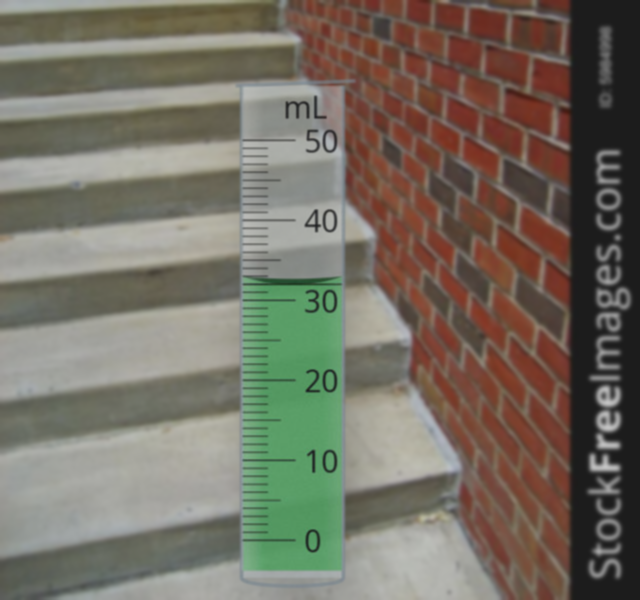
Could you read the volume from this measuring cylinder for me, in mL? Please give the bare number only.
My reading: 32
